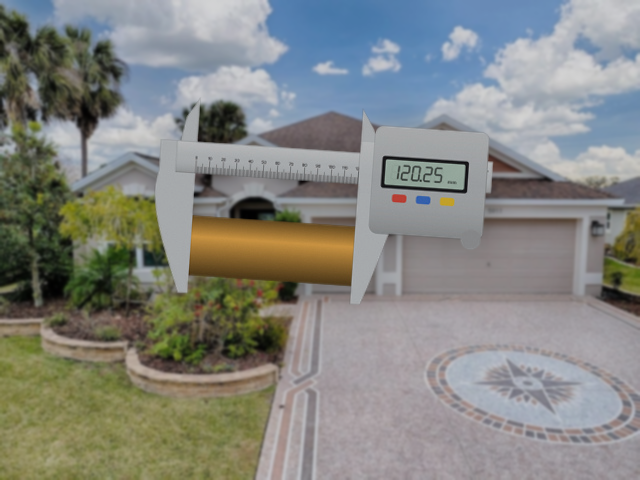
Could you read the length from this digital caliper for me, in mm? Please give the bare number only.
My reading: 120.25
